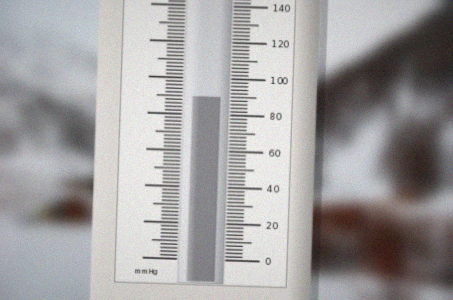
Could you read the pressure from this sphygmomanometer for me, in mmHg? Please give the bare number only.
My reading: 90
